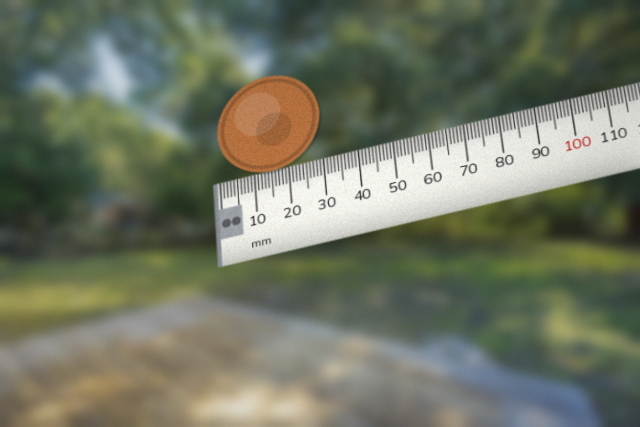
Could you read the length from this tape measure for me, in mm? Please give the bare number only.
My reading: 30
